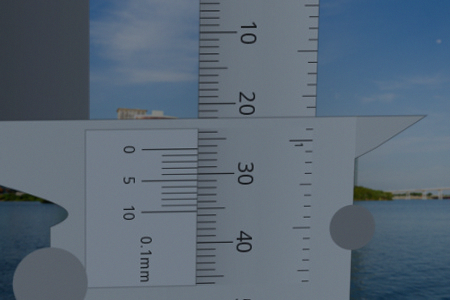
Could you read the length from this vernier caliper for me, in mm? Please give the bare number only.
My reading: 26.4
